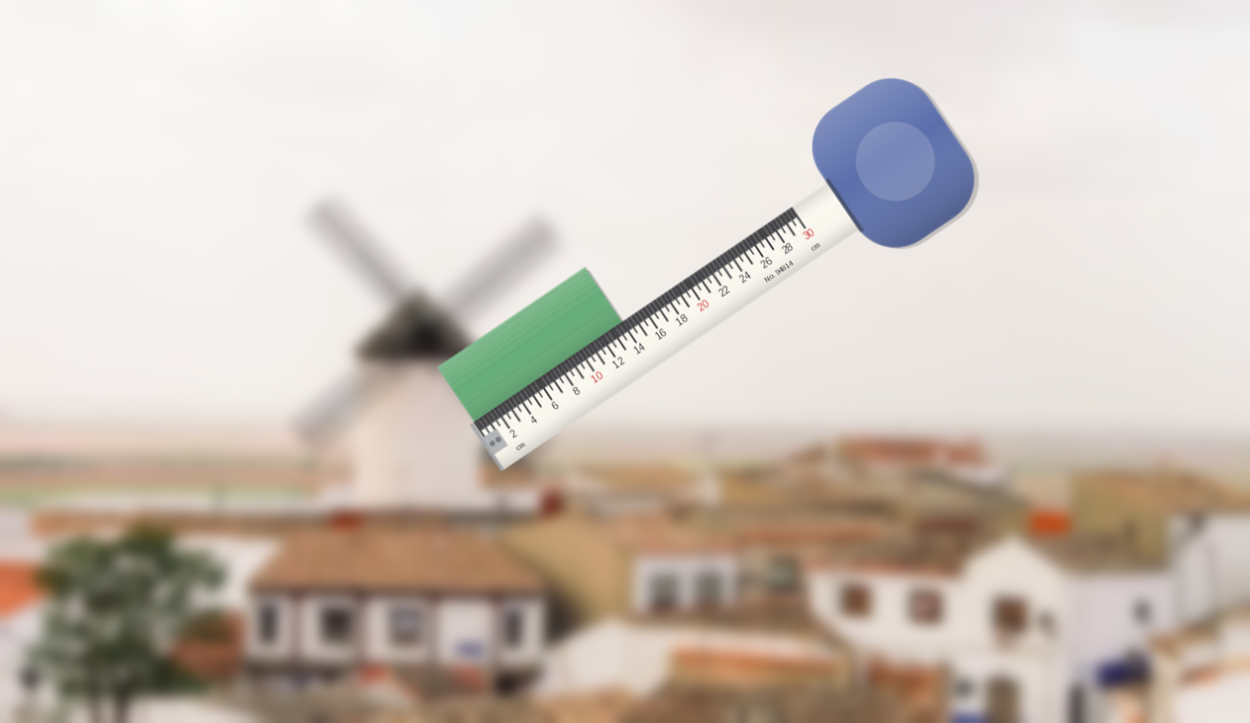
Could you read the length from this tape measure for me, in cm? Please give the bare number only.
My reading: 14
